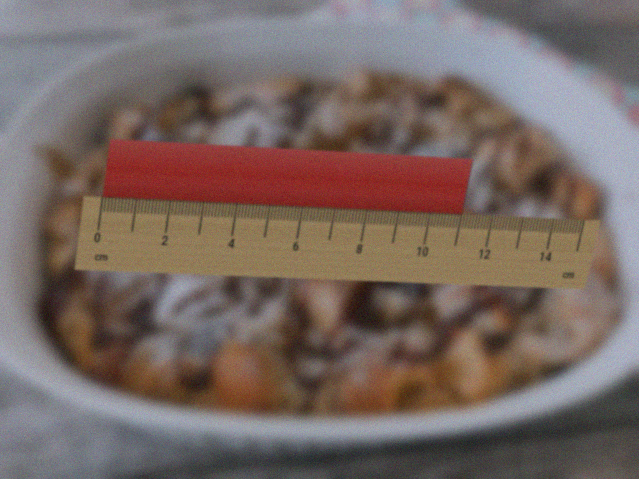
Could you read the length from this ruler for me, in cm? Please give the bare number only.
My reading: 11
